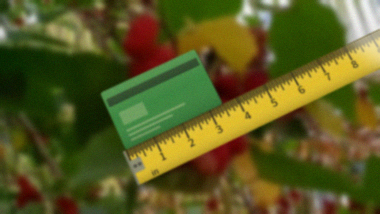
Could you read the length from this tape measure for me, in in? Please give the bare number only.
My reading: 3.5
